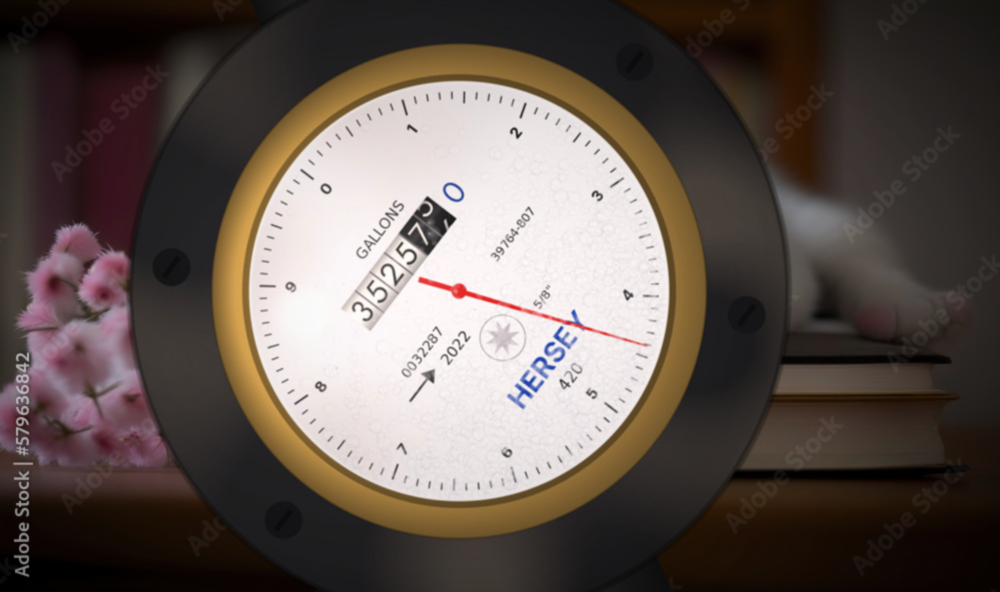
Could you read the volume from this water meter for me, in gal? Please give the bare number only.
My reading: 3525754.4
